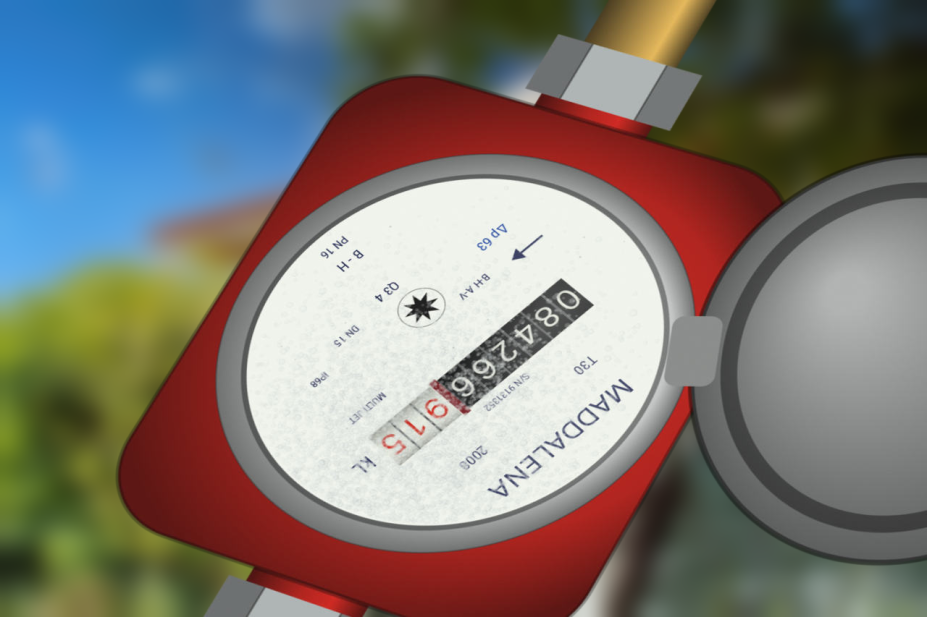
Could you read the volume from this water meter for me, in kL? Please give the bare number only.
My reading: 84266.915
